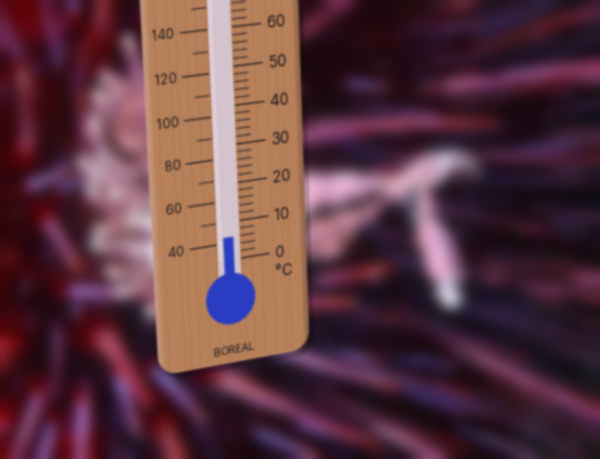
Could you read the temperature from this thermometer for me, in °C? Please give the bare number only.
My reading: 6
